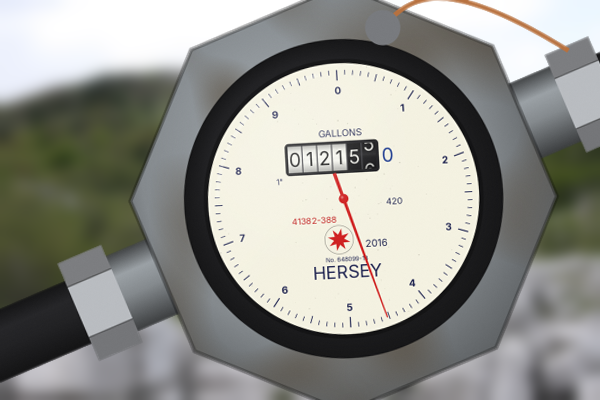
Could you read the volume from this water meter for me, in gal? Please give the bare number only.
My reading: 121554.5
